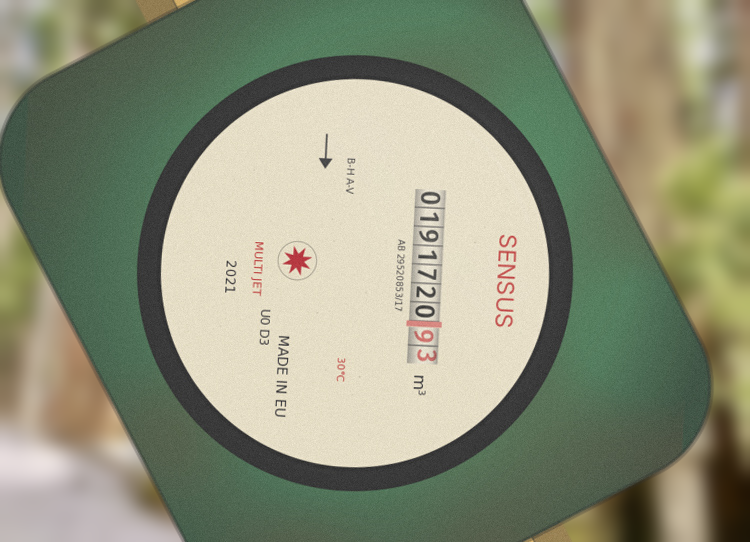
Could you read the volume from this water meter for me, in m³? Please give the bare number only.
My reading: 191720.93
